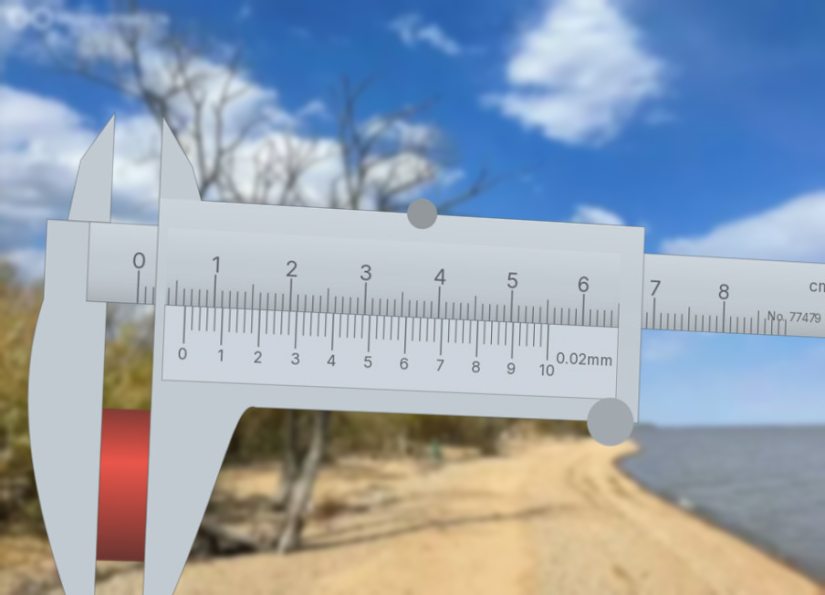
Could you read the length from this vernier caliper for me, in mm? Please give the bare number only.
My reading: 6.2
